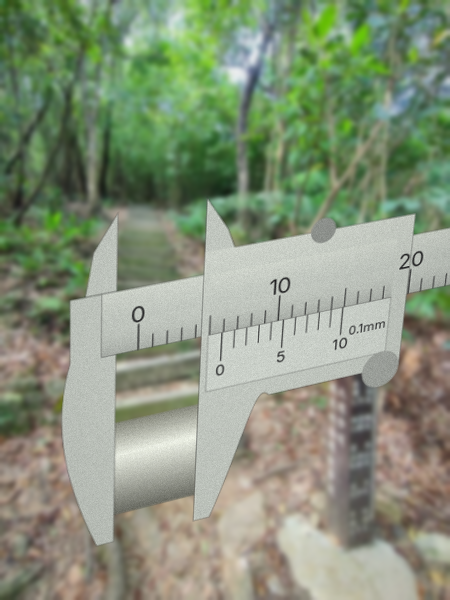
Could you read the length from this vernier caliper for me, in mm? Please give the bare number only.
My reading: 5.9
